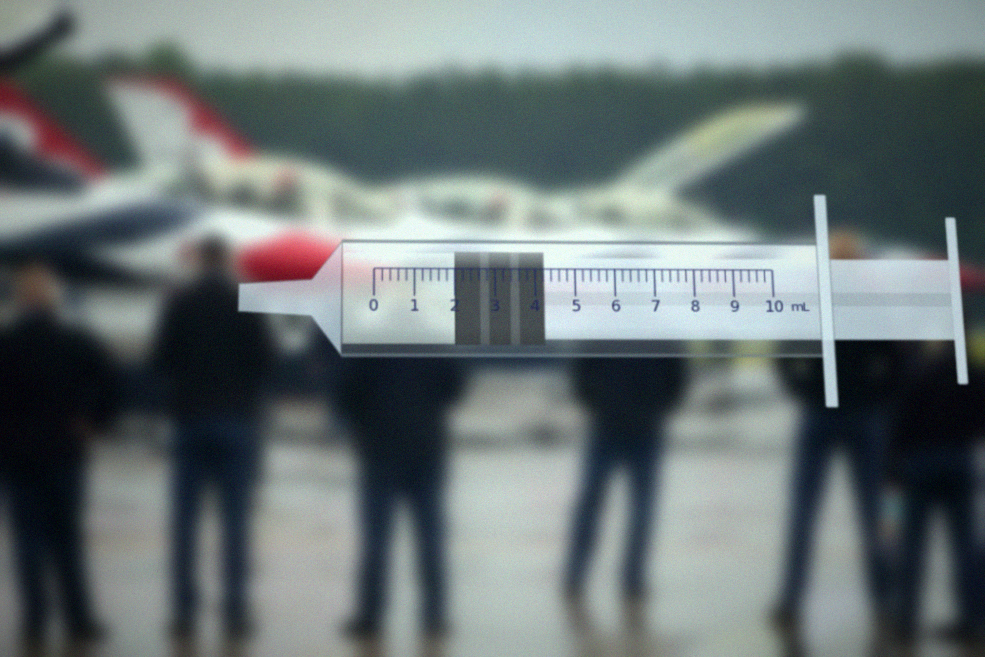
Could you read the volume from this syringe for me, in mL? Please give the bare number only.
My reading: 2
